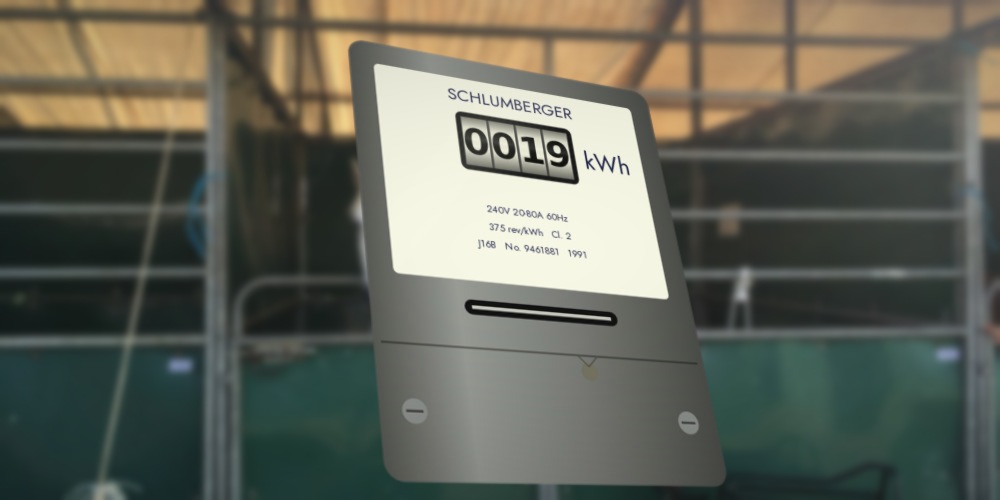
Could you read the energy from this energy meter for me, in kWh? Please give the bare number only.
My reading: 19
